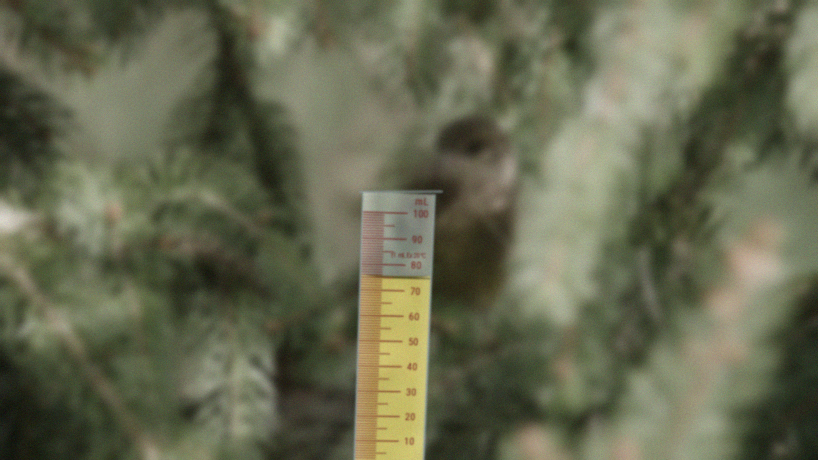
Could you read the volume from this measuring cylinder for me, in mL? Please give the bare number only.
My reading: 75
